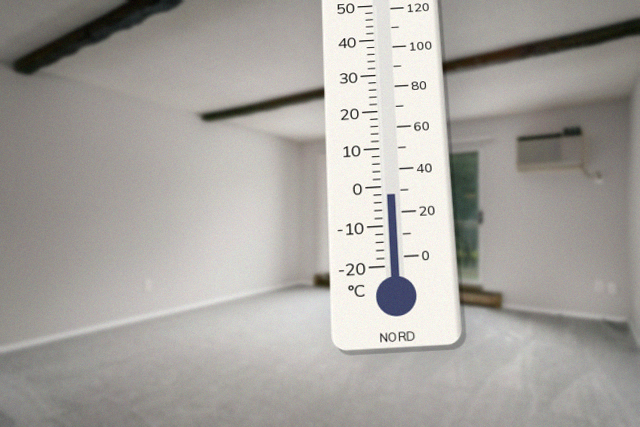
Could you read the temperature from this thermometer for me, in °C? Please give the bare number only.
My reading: -2
